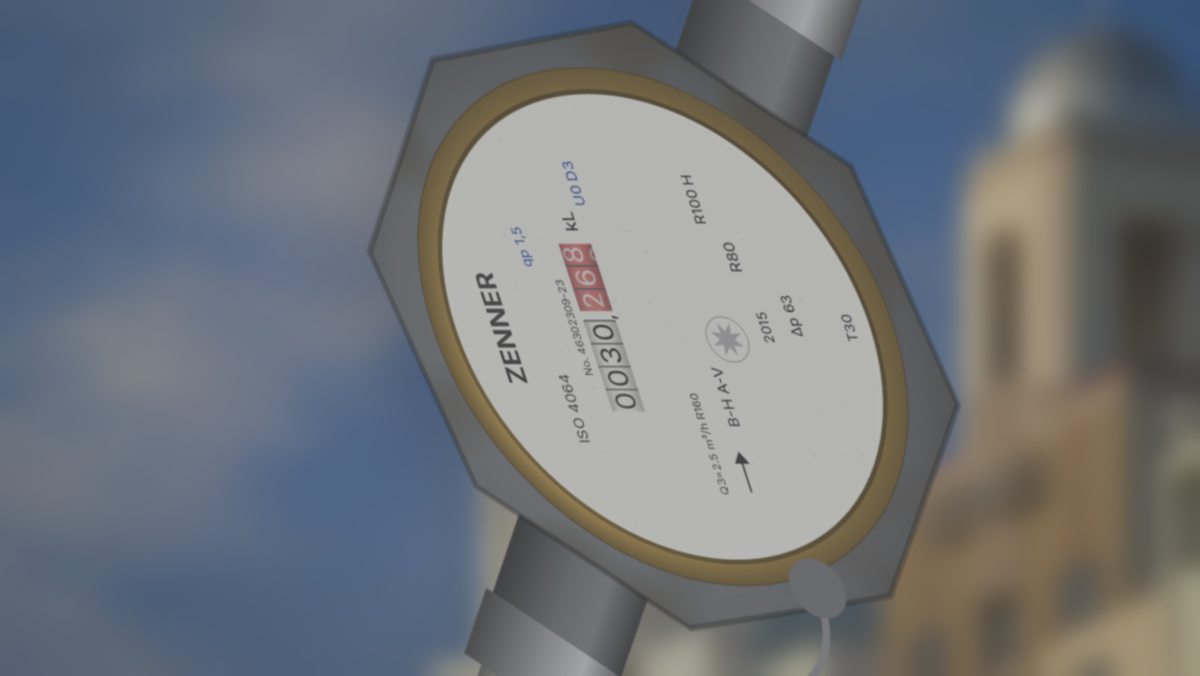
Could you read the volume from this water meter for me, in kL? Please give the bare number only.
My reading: 30.268
